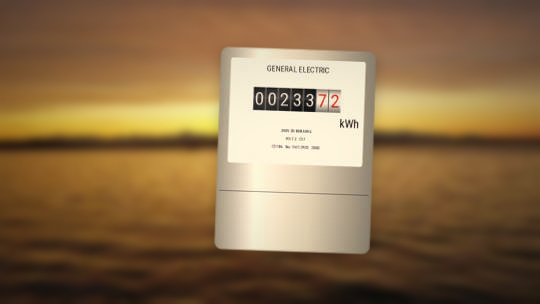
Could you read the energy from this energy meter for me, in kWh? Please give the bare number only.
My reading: 233.72
